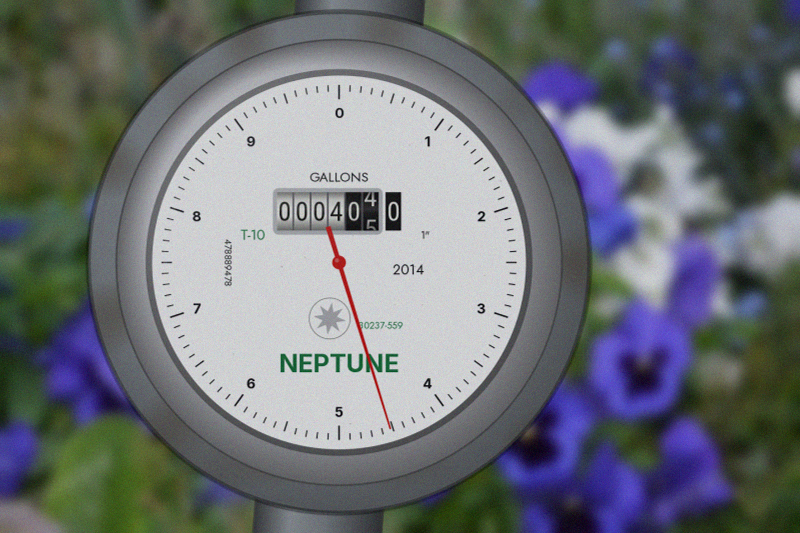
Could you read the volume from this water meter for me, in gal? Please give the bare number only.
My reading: 4044.5
